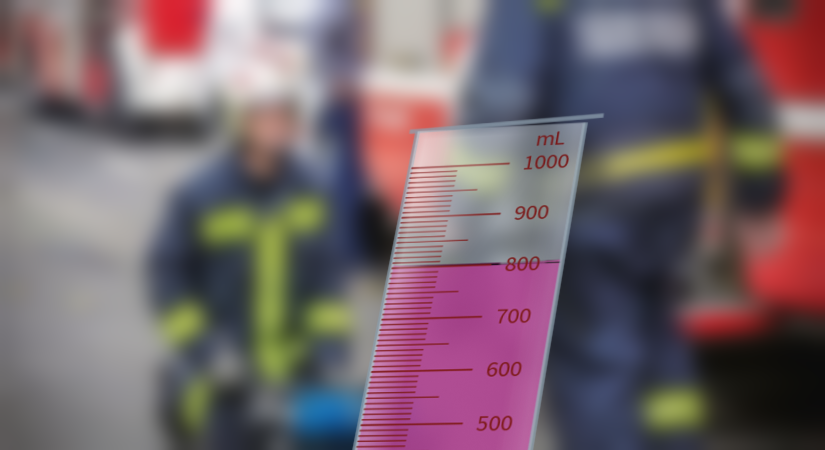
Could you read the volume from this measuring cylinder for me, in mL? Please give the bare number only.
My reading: 800
